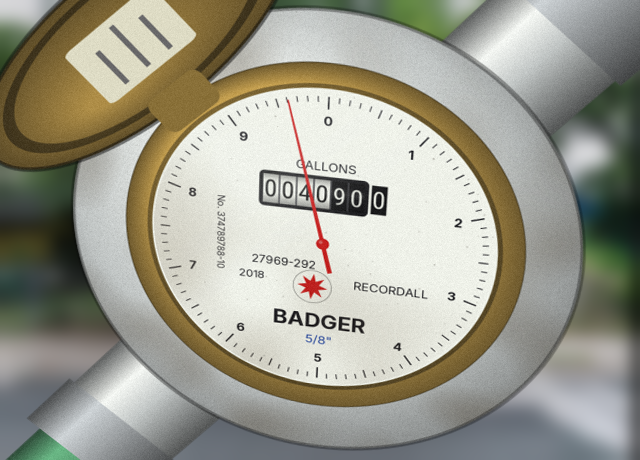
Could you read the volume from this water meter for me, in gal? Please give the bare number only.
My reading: 40899.6
